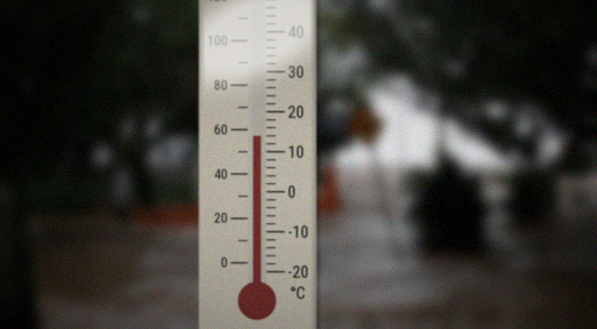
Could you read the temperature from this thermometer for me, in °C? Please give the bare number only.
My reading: 14
